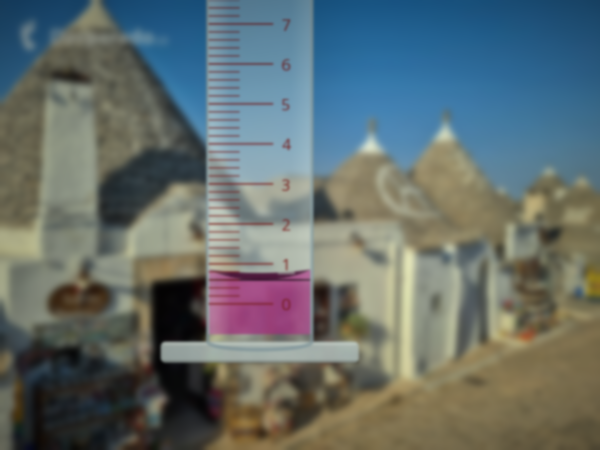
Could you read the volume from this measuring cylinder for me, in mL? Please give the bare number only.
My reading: 0.6
